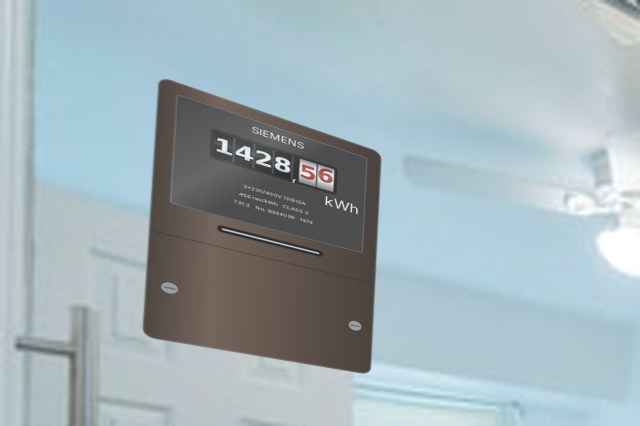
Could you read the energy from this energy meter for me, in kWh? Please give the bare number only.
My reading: 1428.56
